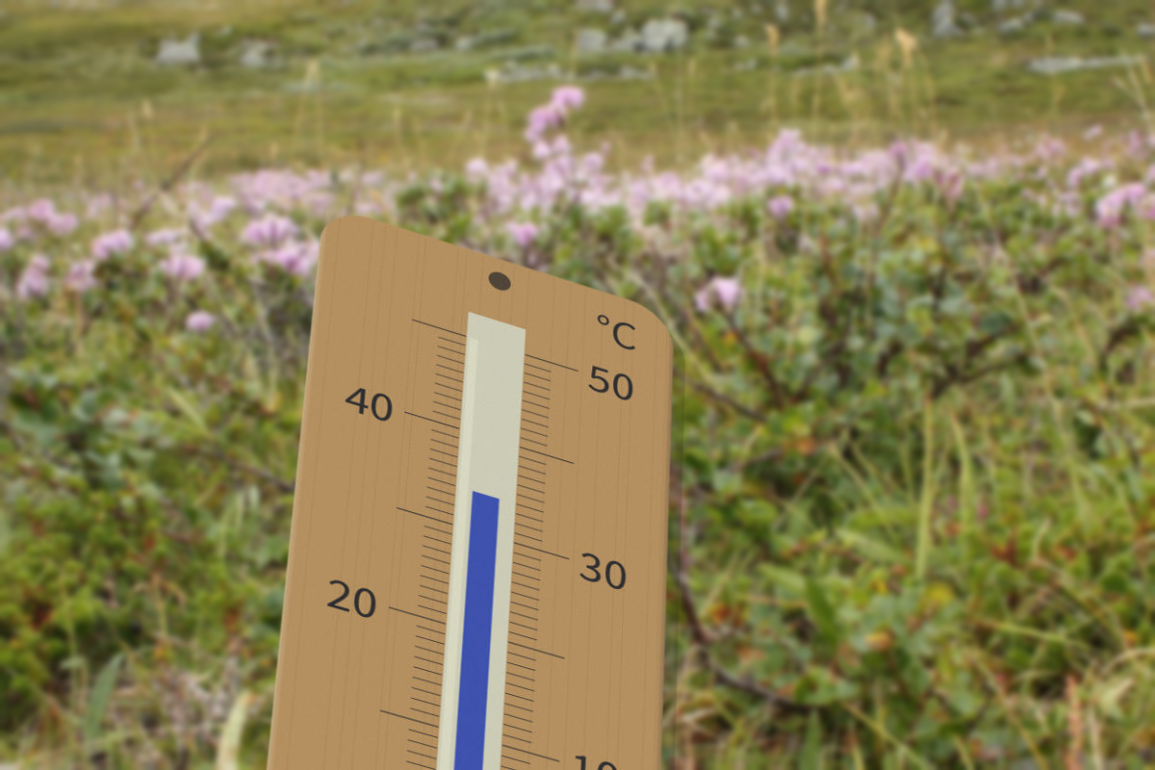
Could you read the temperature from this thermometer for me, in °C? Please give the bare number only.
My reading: 34
